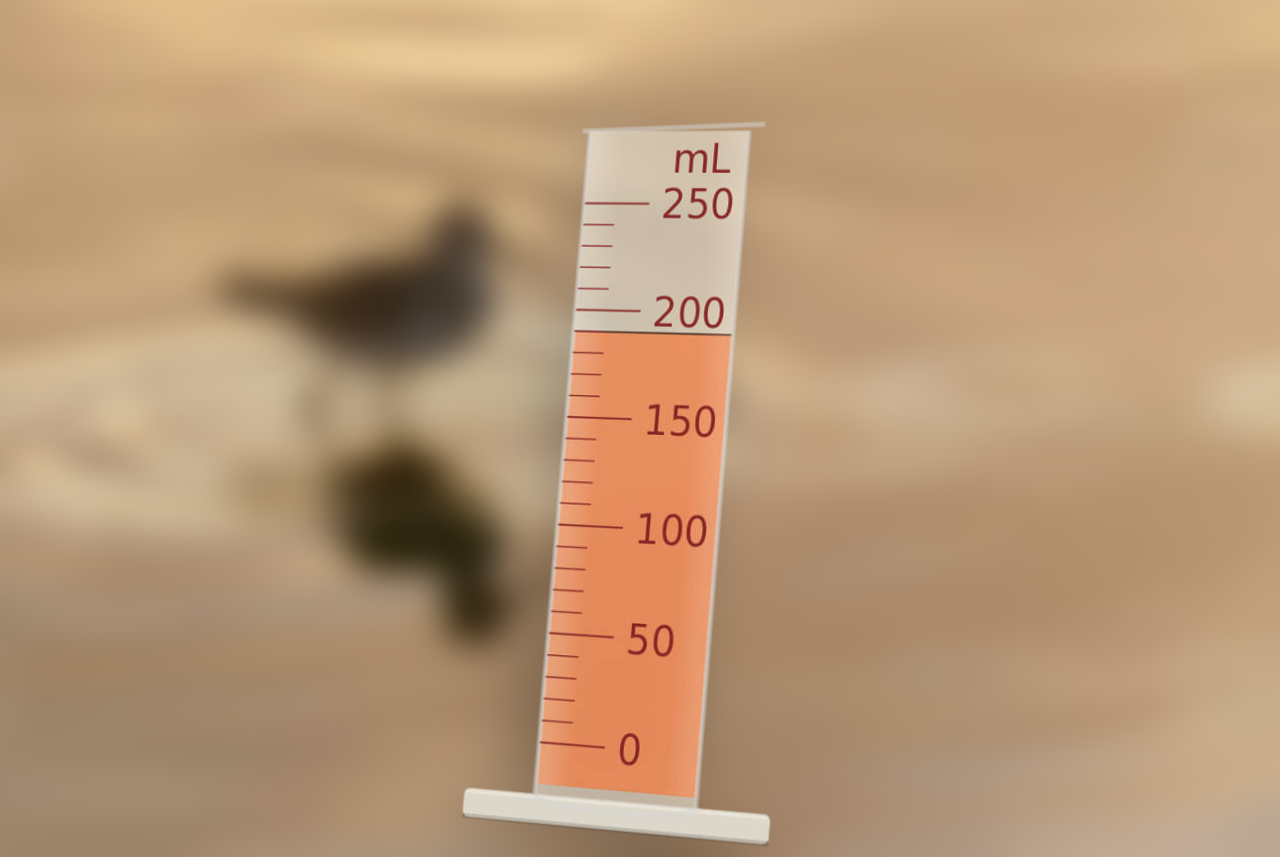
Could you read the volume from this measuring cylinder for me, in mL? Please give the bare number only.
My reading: 190
